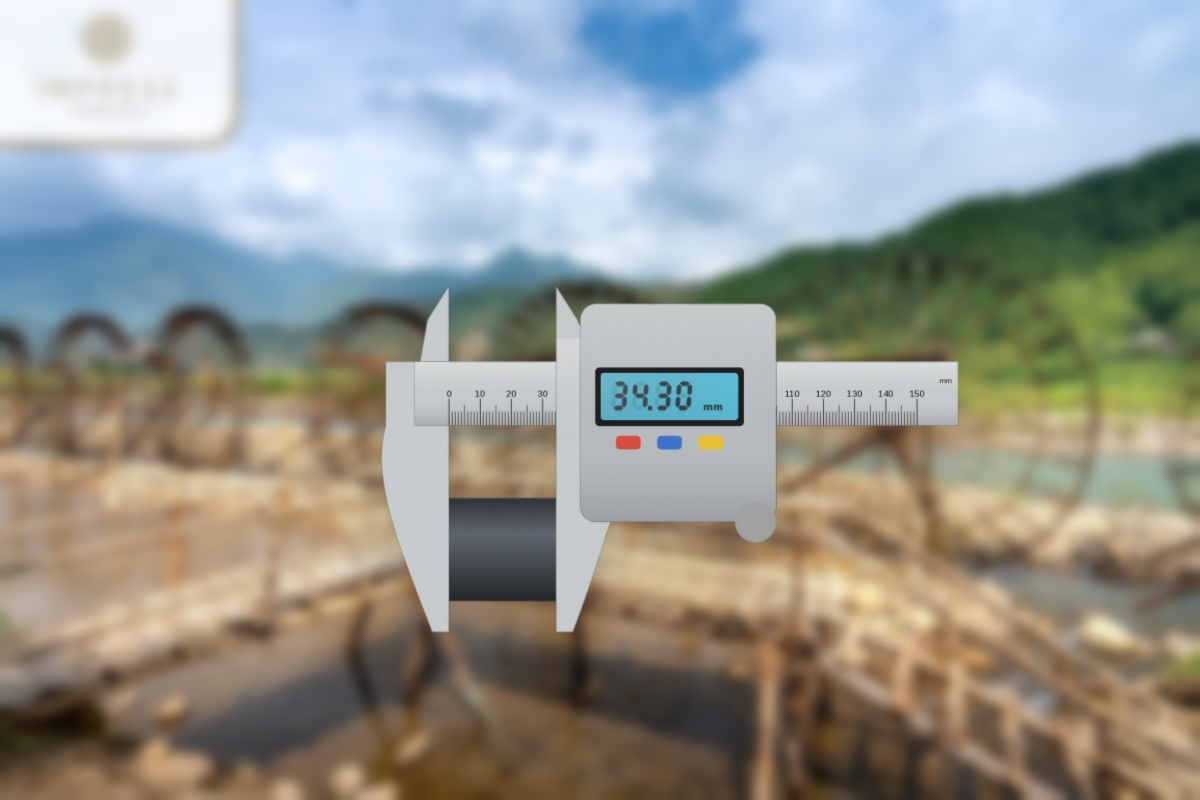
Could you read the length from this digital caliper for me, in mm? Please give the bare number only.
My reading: 34.30
